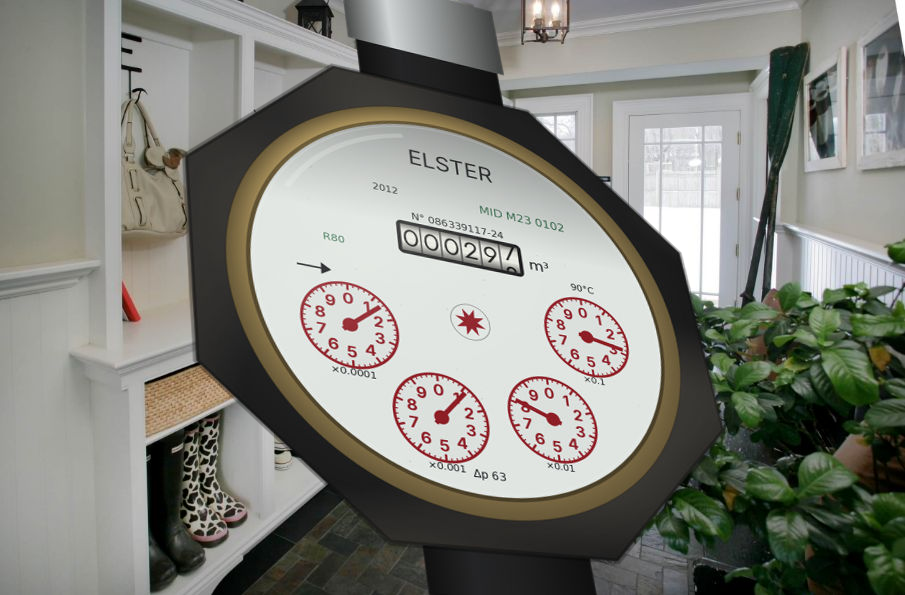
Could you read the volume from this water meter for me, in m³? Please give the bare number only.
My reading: 297.2811
